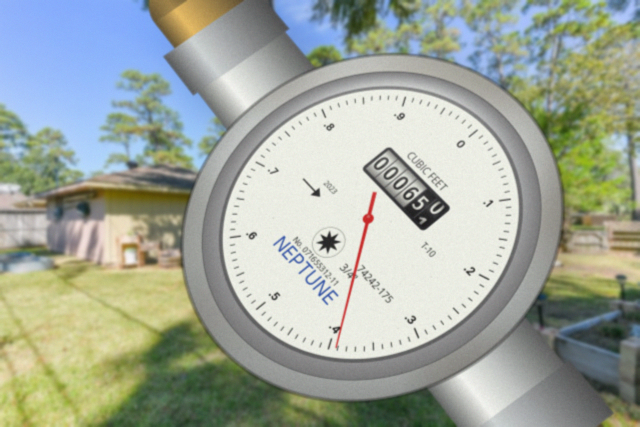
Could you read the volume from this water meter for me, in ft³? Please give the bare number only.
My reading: 650.39
